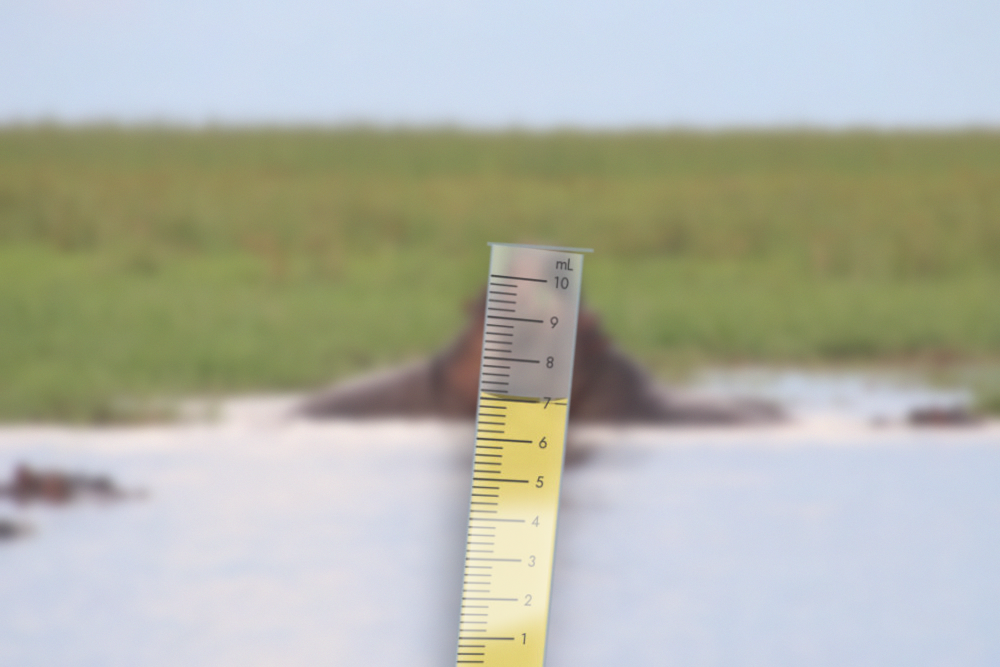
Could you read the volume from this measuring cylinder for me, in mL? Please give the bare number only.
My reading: 7
